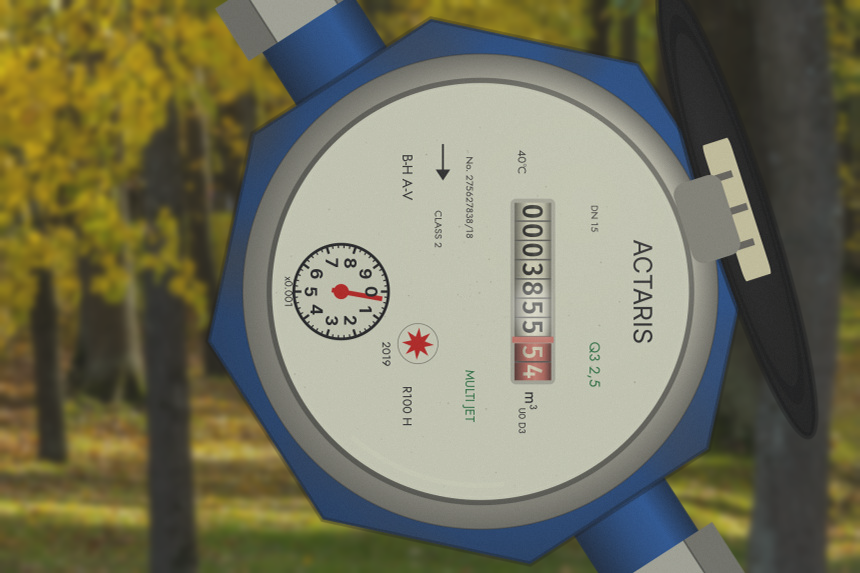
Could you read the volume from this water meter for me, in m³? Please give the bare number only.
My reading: 3855.540
